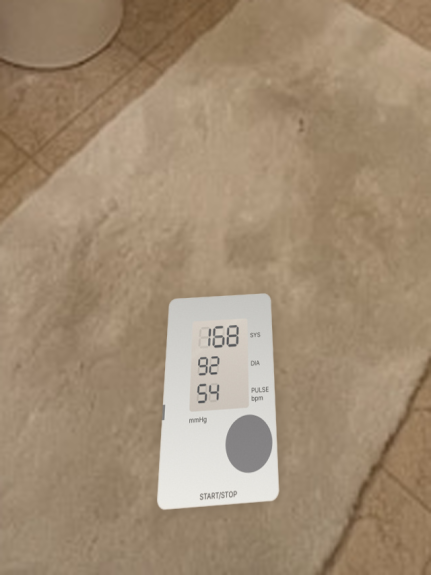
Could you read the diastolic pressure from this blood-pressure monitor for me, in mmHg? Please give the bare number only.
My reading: 92
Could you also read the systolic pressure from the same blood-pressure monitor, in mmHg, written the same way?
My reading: 168
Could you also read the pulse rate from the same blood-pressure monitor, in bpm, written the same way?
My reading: 54
